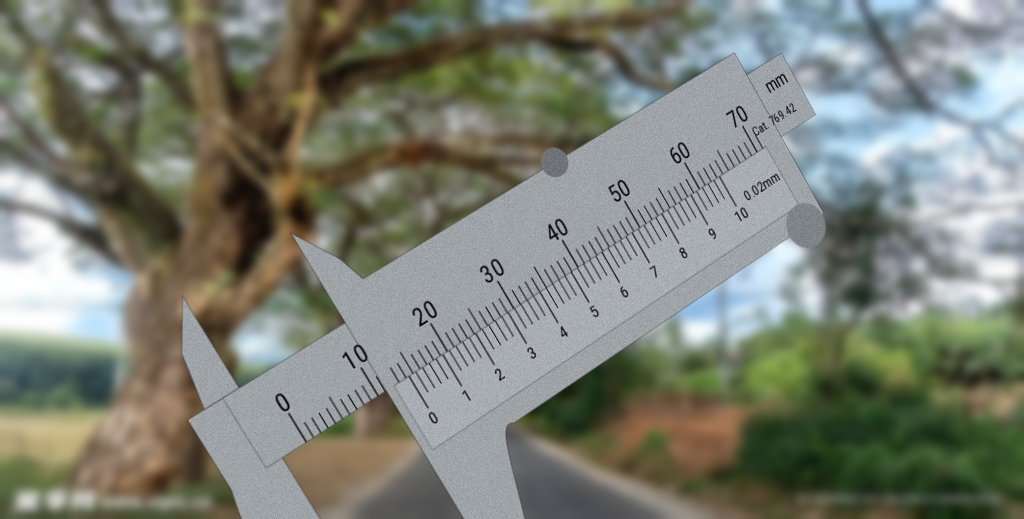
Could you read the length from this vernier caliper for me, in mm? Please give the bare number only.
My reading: 14.4
